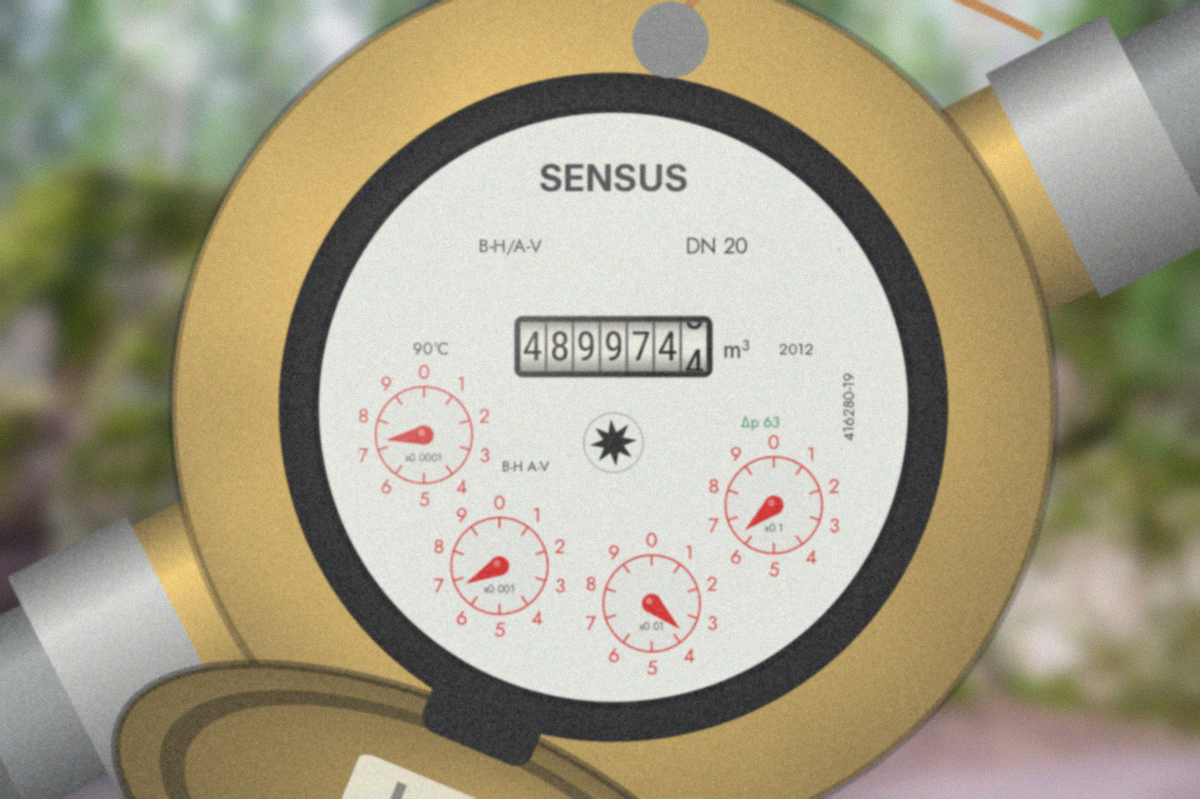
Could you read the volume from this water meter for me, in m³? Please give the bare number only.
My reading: 4899743.6367
